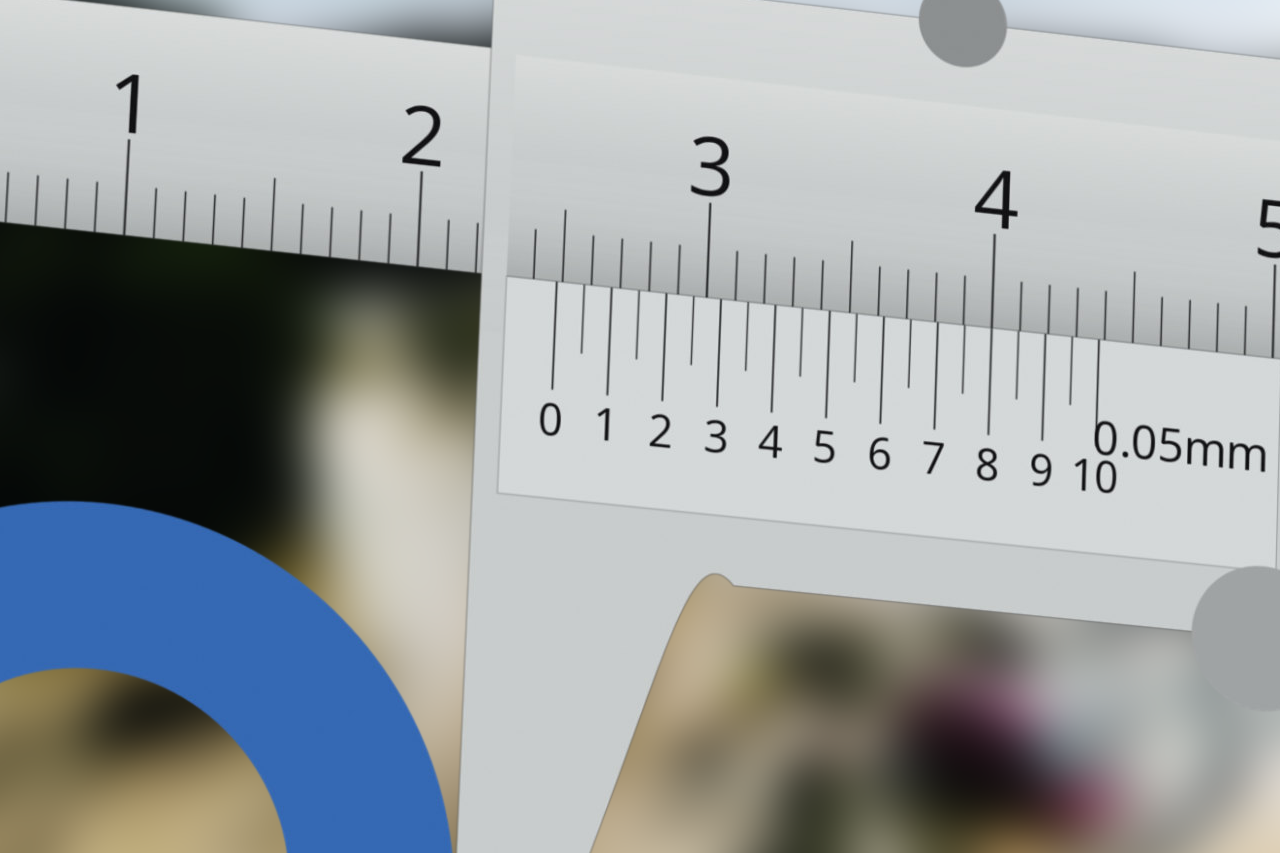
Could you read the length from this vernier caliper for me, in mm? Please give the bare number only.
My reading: 24.80
